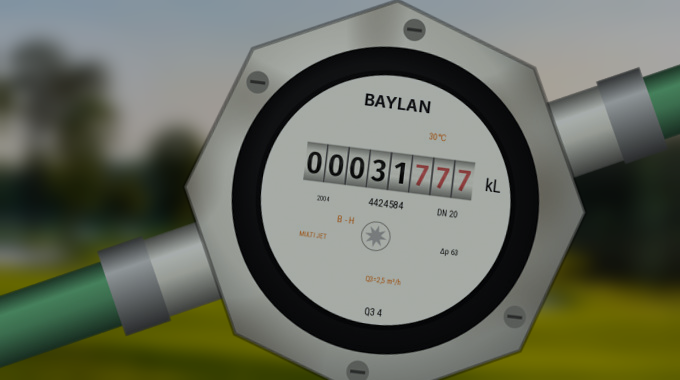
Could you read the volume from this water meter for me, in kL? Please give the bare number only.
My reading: 31.777
